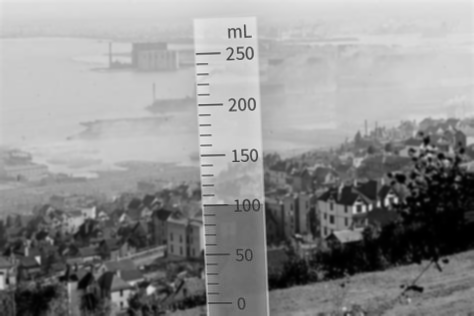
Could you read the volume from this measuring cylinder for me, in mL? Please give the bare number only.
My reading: 100
